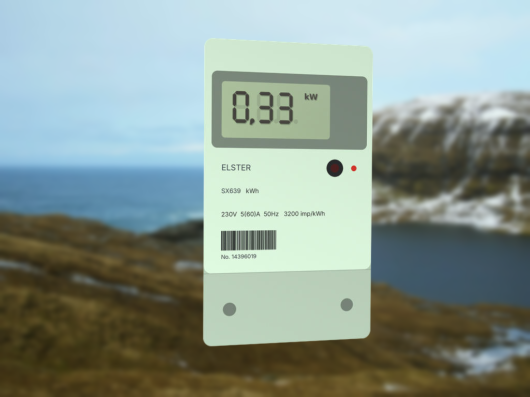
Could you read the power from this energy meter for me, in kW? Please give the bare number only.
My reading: 0.33
